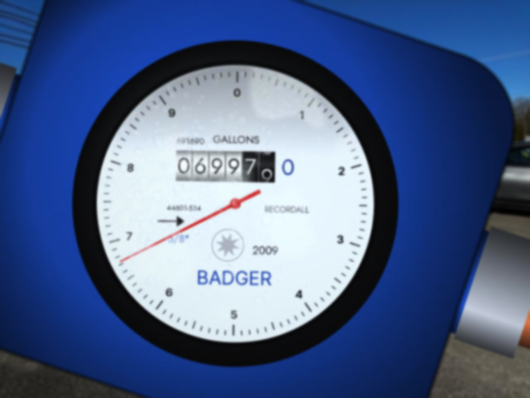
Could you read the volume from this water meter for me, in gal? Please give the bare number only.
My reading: 699786.7
